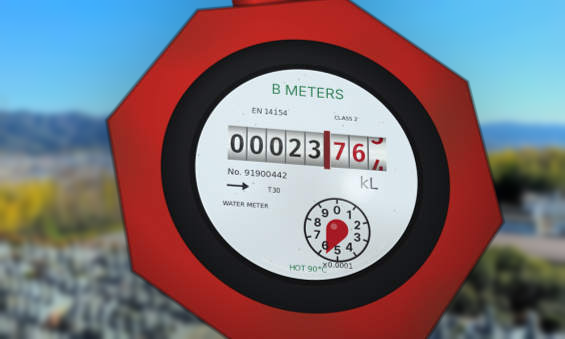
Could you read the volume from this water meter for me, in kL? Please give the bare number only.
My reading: 23.7635
